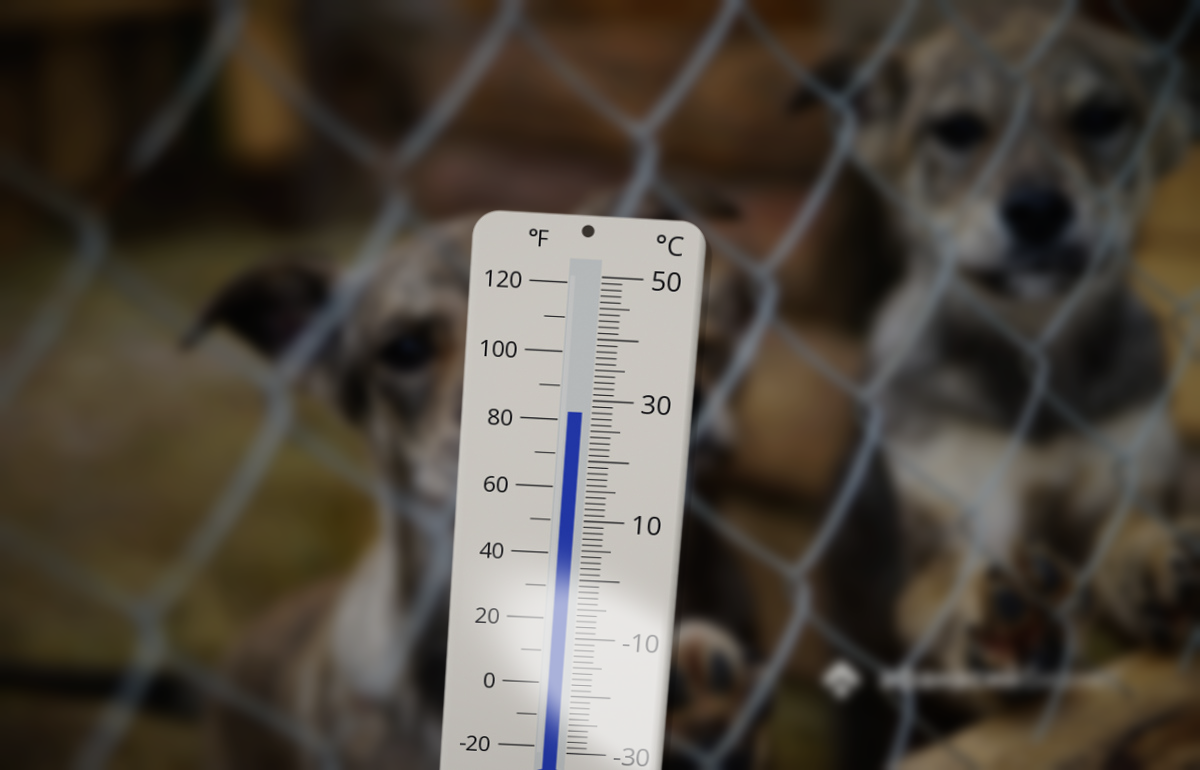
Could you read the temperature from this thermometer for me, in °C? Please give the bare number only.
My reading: 28
